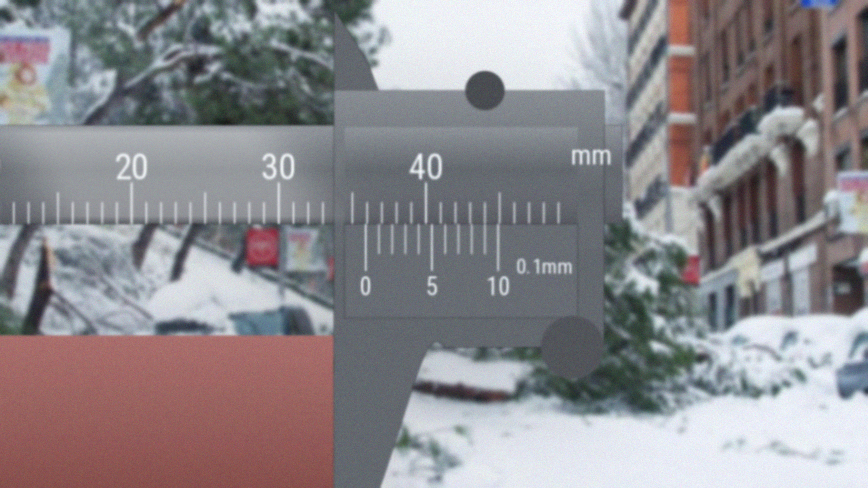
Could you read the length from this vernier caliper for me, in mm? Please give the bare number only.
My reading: 35.9
